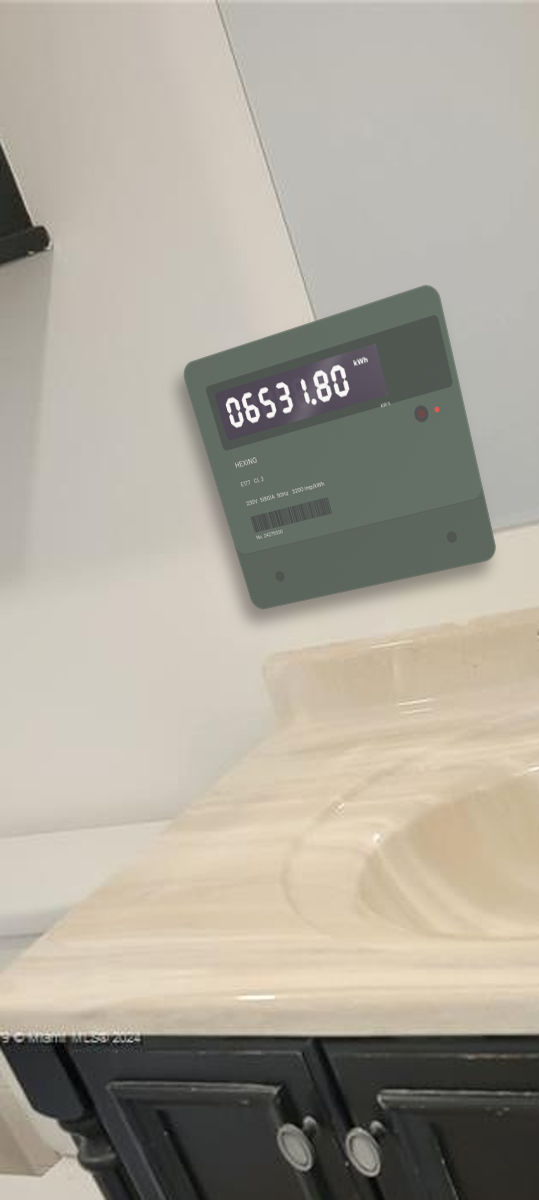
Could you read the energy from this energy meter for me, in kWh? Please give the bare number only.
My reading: 6531.80
